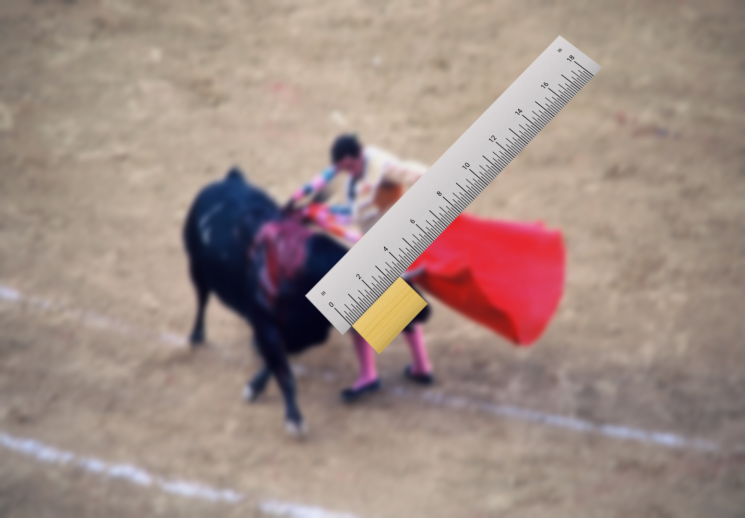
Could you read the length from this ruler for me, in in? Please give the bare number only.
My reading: 3.5
